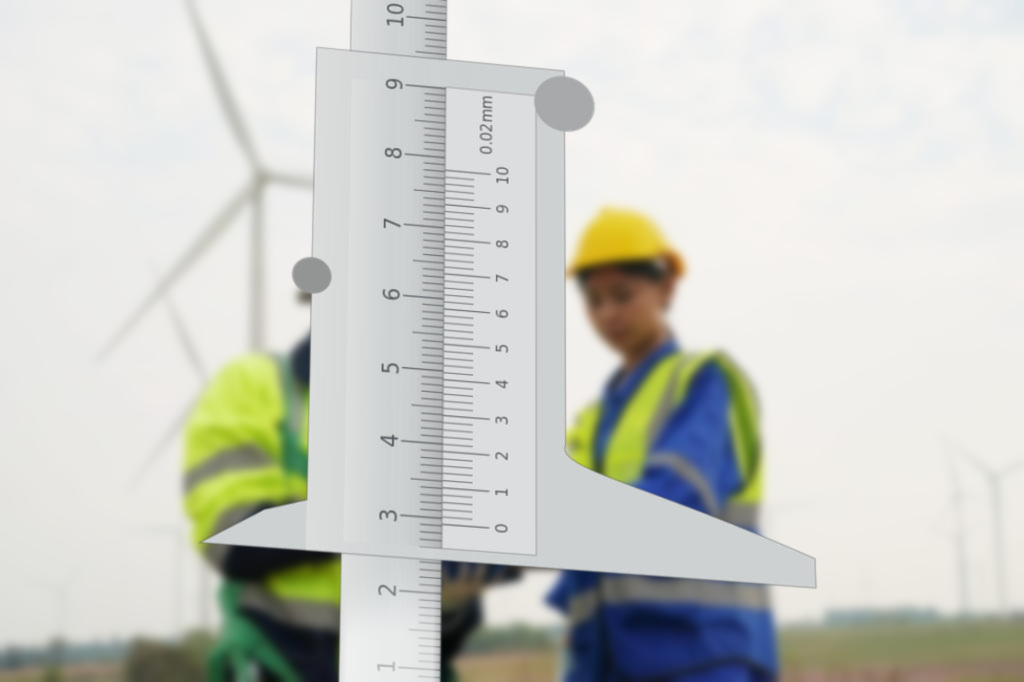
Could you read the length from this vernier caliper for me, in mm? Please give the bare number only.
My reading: 29.2
